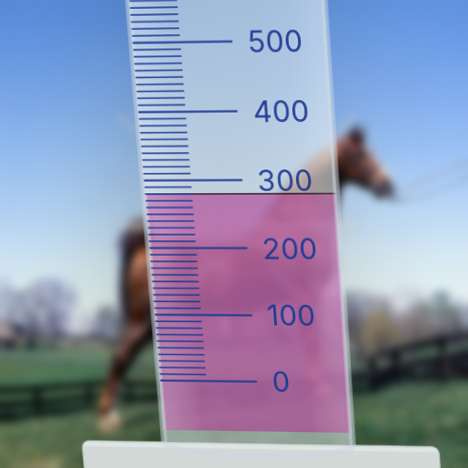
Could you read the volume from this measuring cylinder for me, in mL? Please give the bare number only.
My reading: 280
